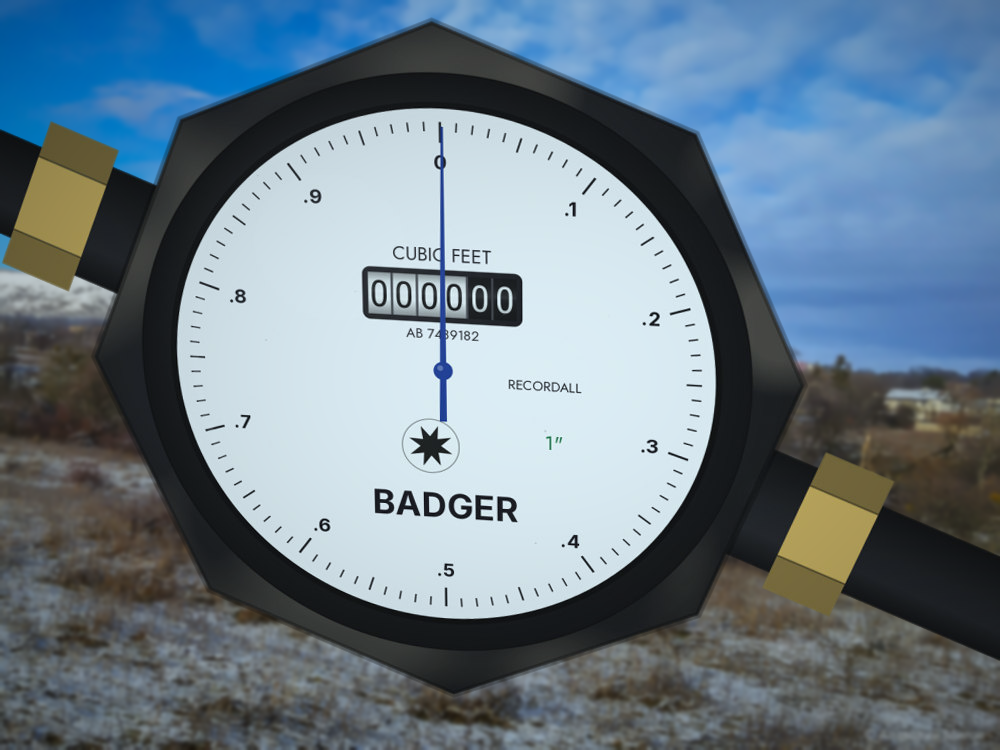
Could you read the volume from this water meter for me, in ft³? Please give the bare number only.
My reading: 0.00
